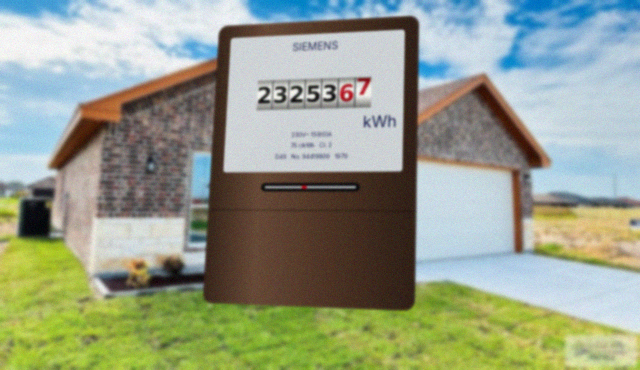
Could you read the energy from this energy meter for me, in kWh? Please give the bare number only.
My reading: 23253.67
